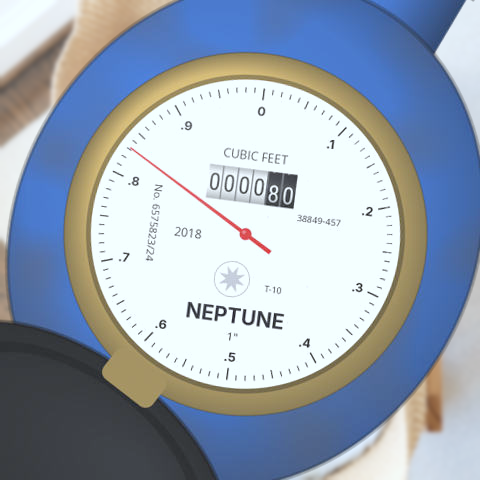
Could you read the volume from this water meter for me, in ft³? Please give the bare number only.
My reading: 79.83
